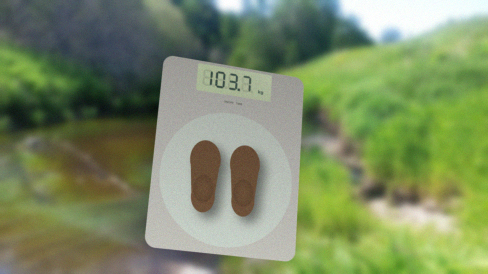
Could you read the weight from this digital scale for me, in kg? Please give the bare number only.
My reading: 103.7
